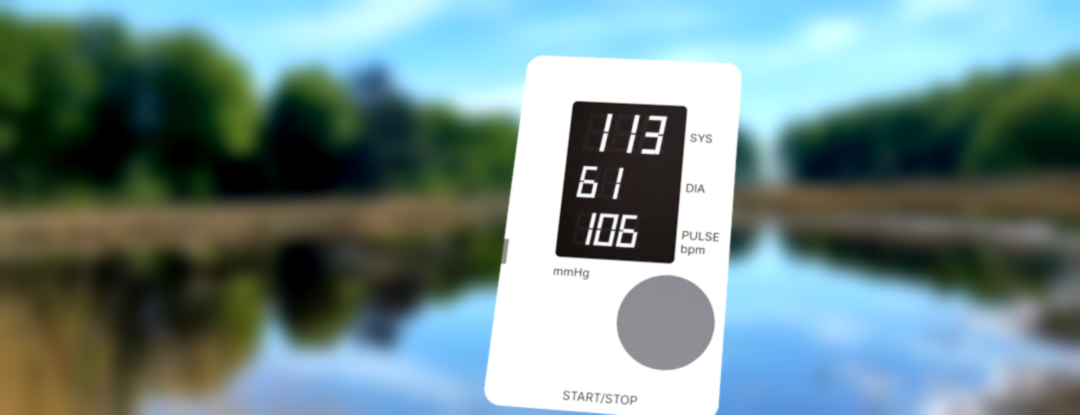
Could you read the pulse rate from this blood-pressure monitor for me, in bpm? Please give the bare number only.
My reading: 106
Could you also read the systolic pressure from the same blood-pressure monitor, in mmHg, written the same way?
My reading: 113
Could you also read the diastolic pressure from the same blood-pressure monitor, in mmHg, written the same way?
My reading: 61
